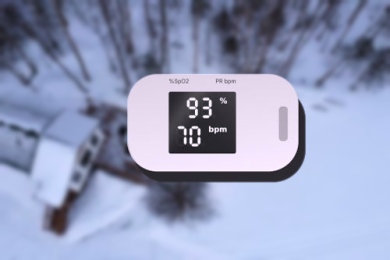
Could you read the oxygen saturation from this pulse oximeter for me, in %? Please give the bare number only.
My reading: 93
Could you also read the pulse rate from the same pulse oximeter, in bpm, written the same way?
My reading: 70
